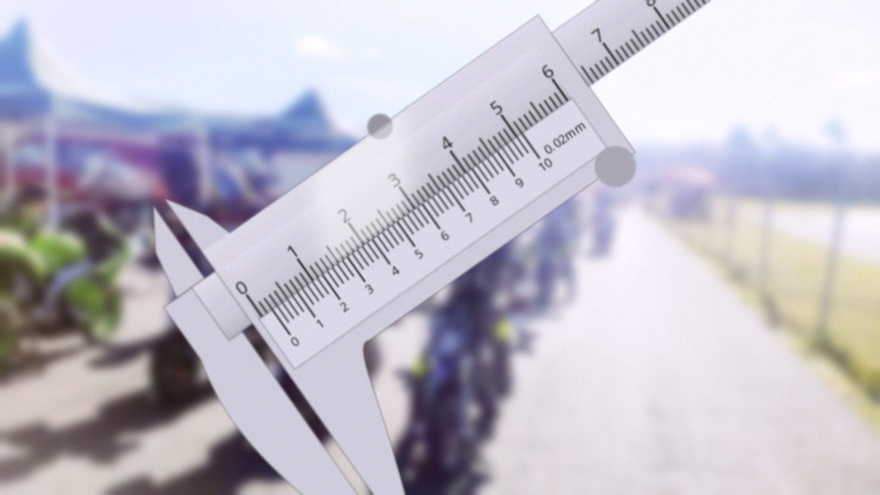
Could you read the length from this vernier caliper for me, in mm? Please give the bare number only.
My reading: 2.0
